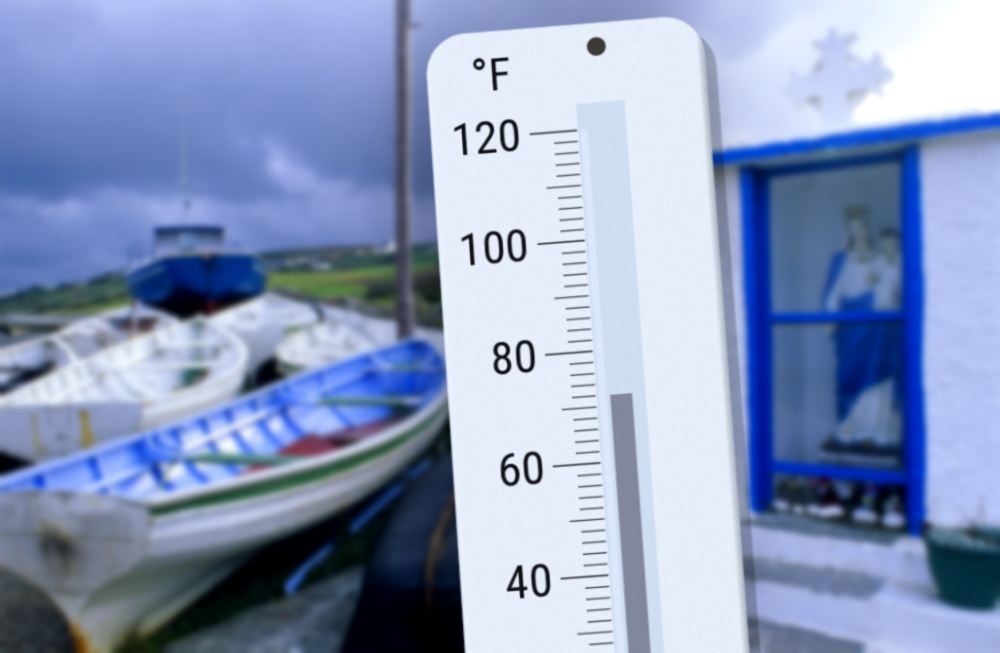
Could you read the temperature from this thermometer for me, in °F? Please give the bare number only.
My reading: 72
